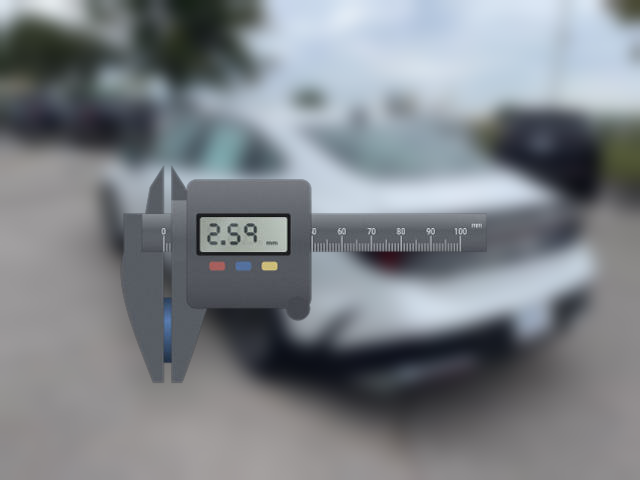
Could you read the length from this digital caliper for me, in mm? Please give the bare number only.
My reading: 2.59
